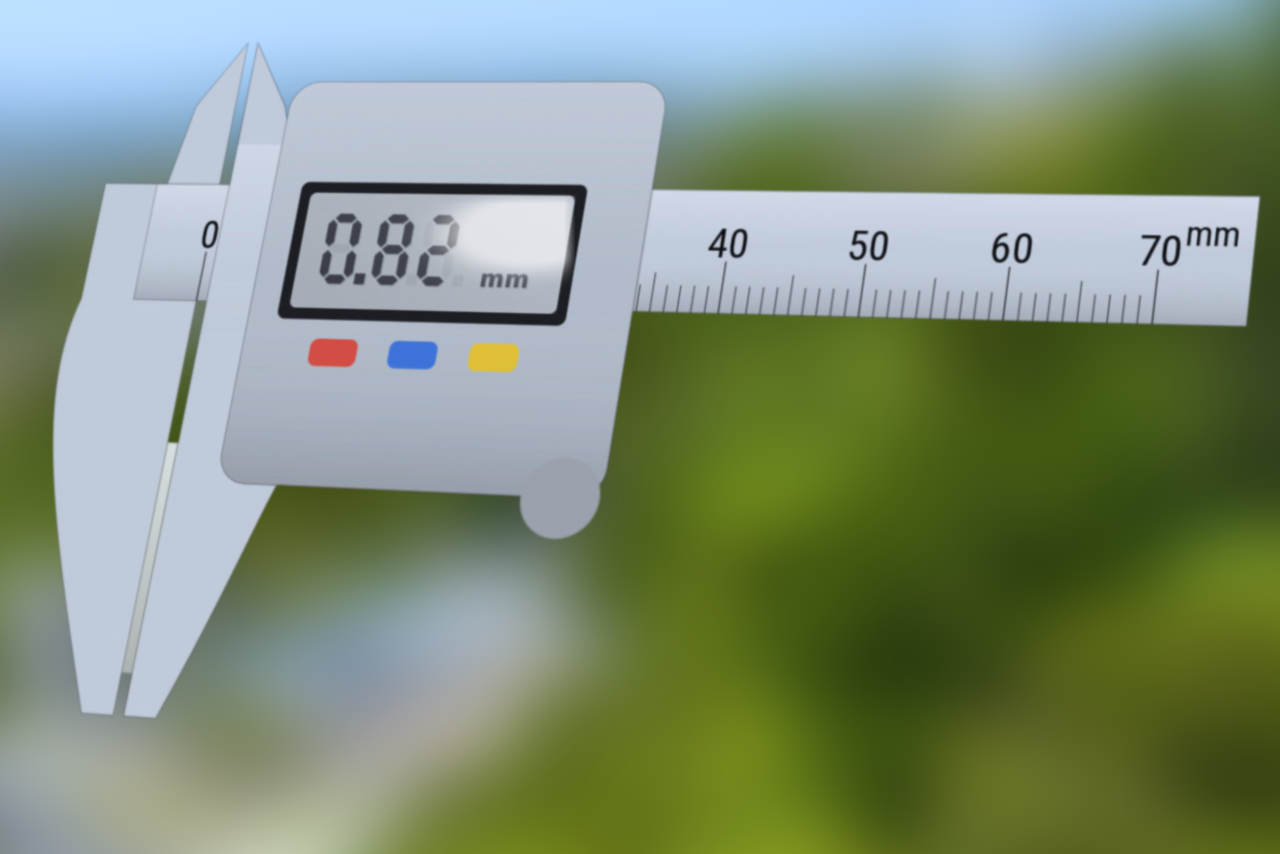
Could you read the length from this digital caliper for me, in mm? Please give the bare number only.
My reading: 0.82
